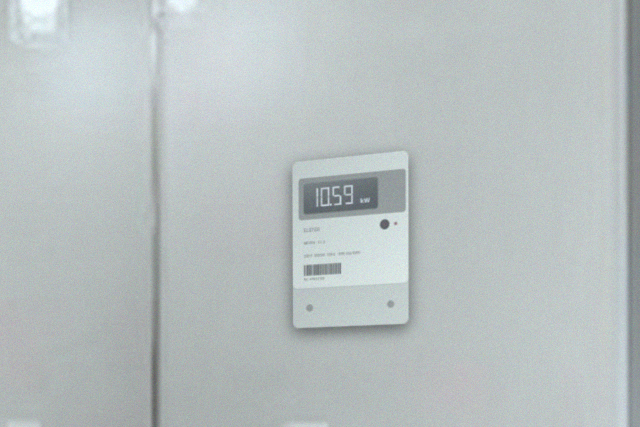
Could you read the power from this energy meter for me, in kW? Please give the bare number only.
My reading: 10.59
